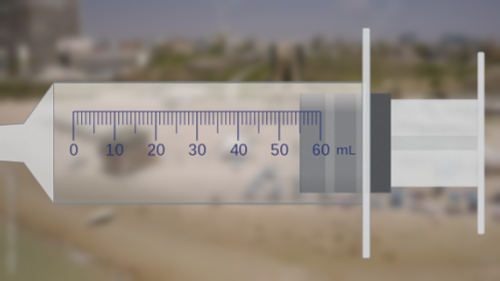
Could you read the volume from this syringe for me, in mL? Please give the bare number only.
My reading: 55
